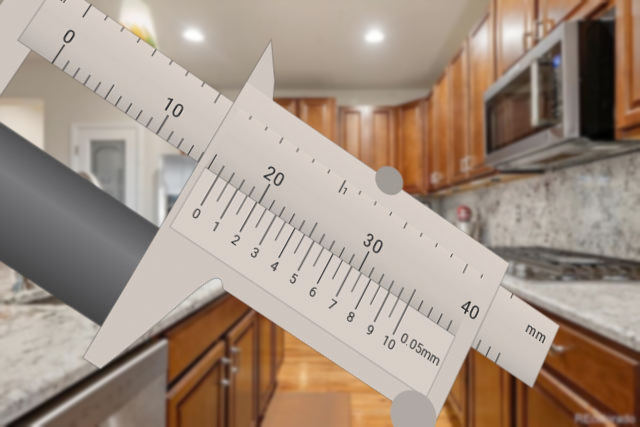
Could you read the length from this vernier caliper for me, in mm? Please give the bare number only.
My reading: 16.0
